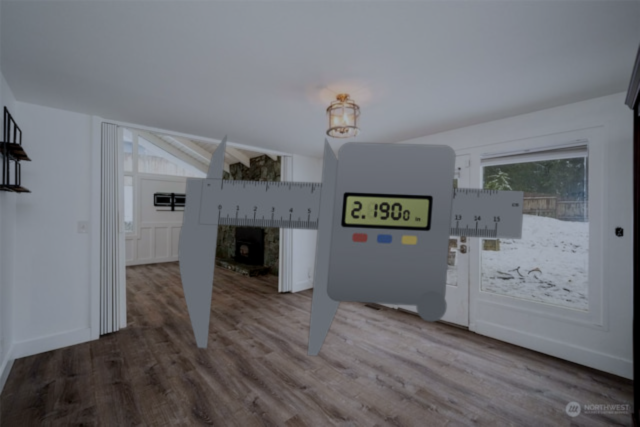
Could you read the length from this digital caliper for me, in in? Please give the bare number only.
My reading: 2.1900
